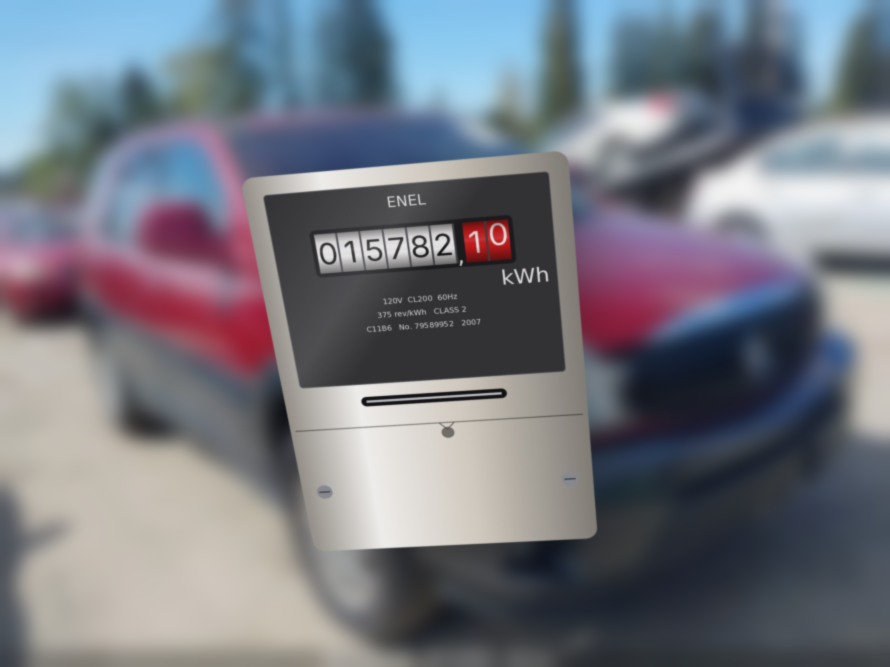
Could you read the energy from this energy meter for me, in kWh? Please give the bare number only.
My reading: 15782.10
